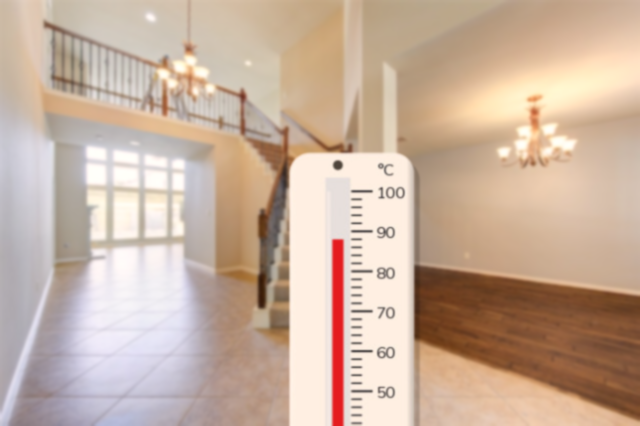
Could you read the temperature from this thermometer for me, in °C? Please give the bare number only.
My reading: 88
